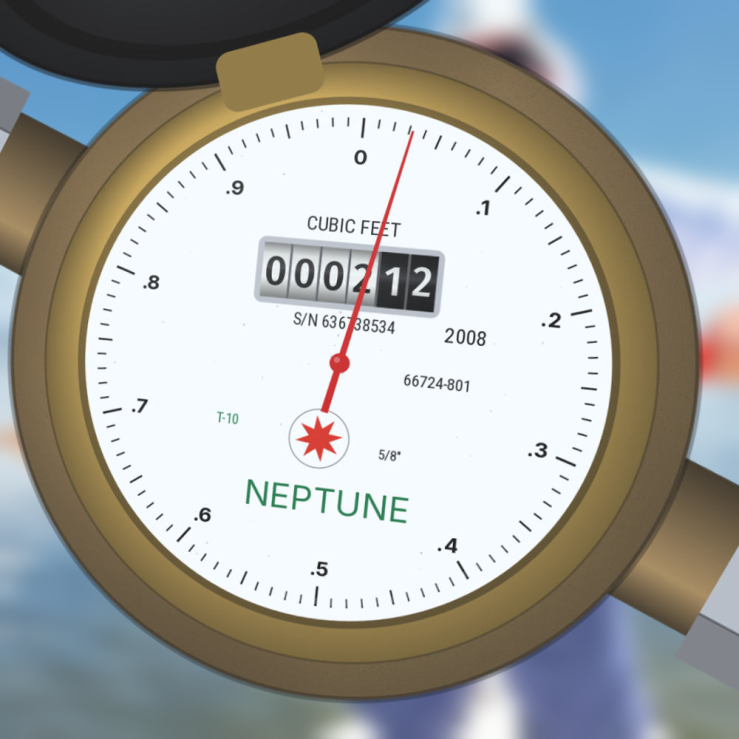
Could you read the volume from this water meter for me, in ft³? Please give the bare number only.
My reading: 212.03
